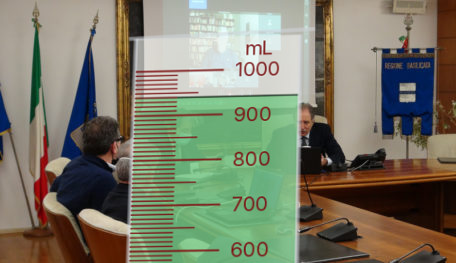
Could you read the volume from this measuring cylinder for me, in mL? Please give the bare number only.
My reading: 940
